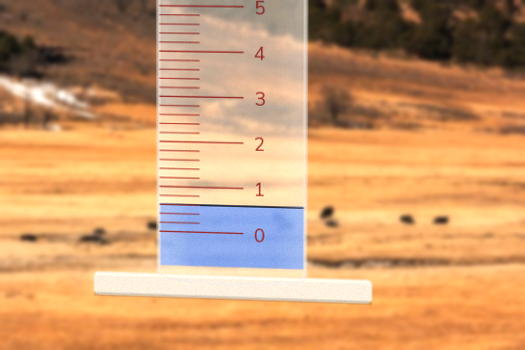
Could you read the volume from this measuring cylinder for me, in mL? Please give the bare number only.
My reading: 0.6
